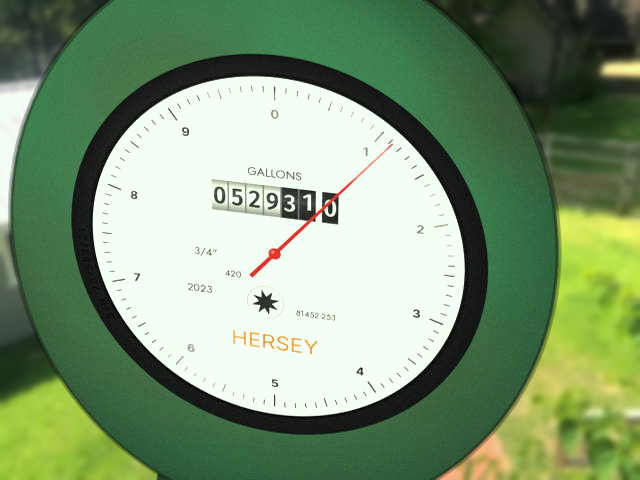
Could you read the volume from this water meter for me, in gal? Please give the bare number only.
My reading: 529311.1
